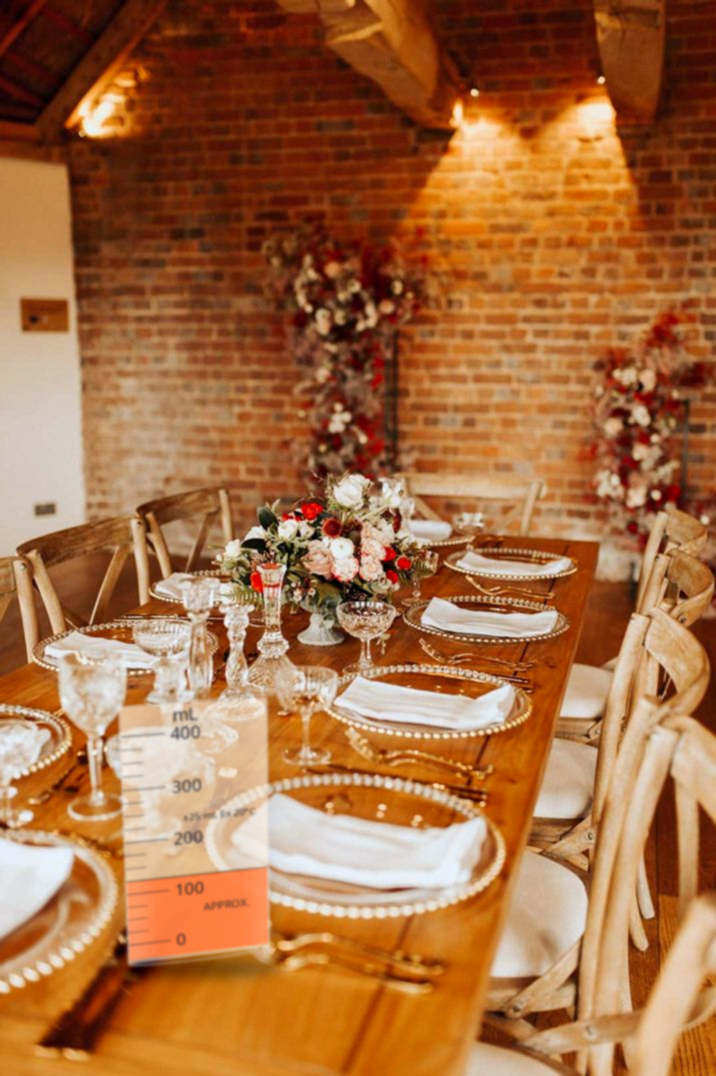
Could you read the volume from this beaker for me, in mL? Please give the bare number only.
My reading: 125
